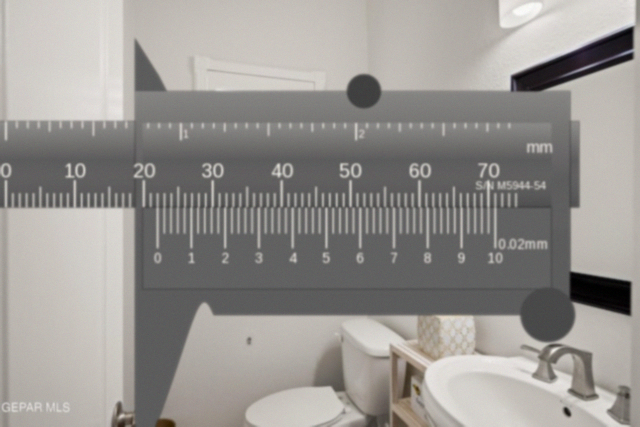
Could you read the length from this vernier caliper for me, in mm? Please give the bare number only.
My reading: 22.0
